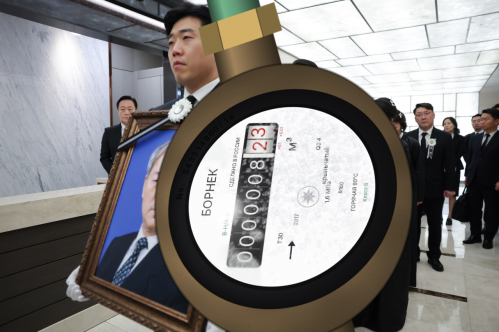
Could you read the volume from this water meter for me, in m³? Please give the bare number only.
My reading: 8.23
